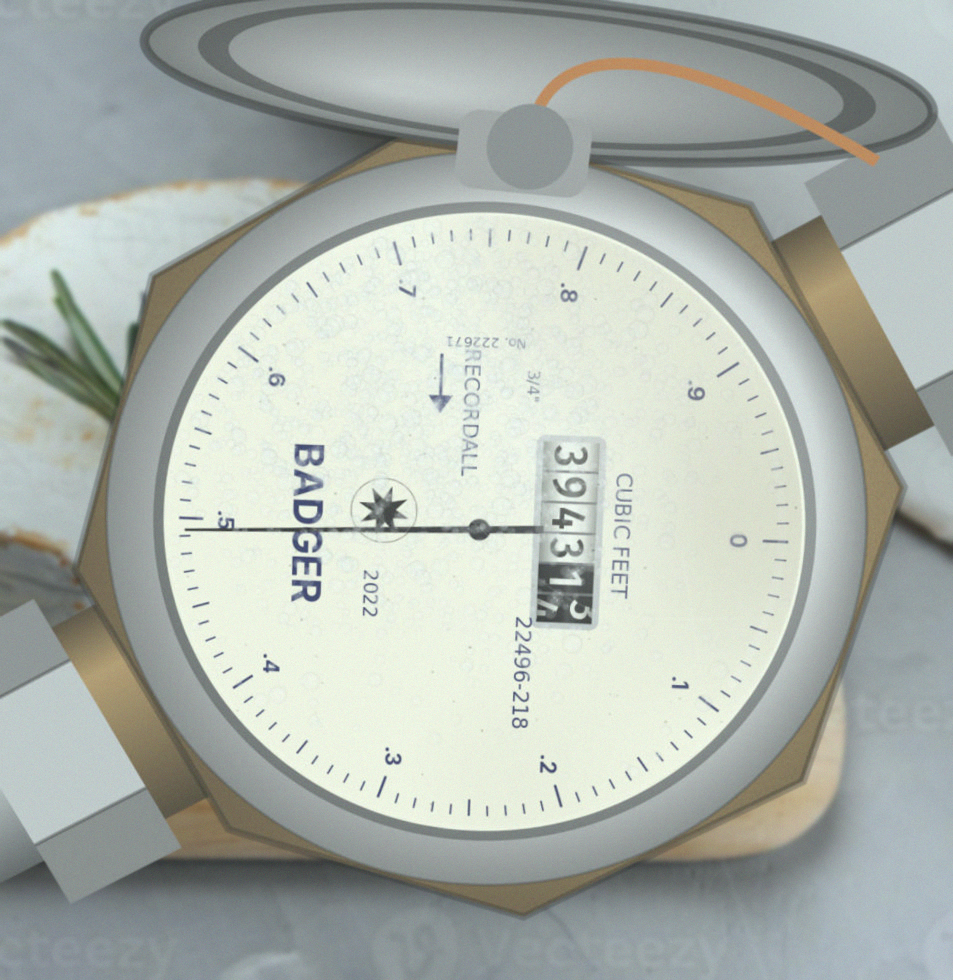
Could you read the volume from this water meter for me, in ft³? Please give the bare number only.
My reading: 394313.49
